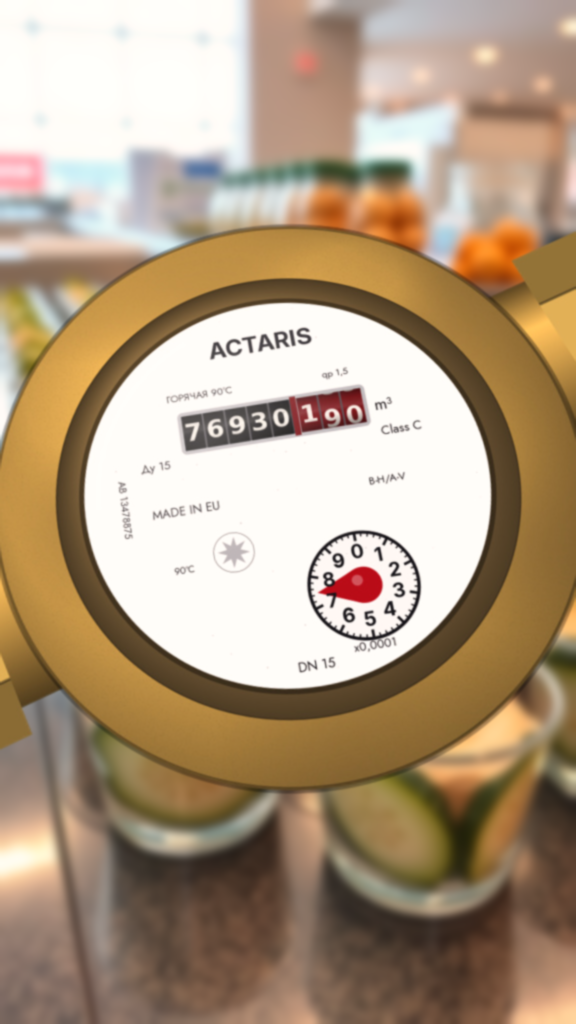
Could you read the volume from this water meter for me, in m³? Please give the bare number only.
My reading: 76930.1897
